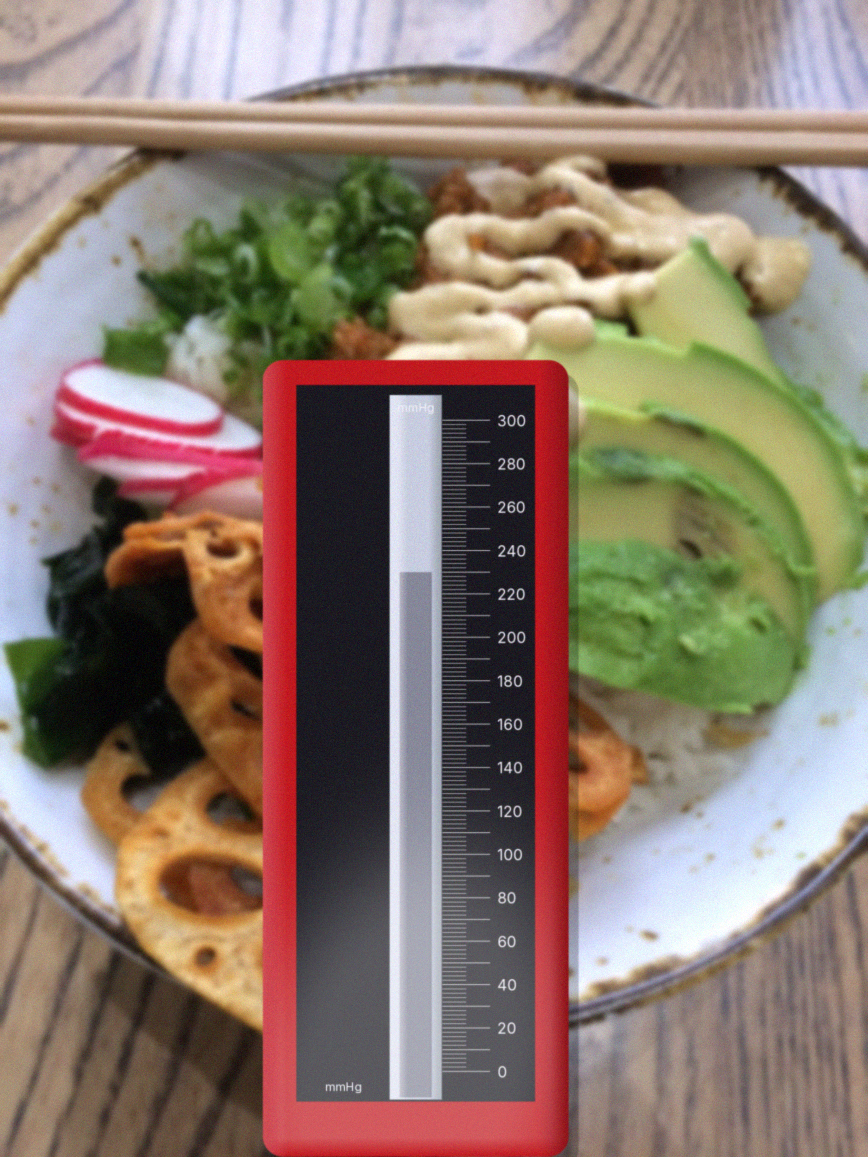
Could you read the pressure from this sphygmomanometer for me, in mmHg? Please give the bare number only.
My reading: 230
